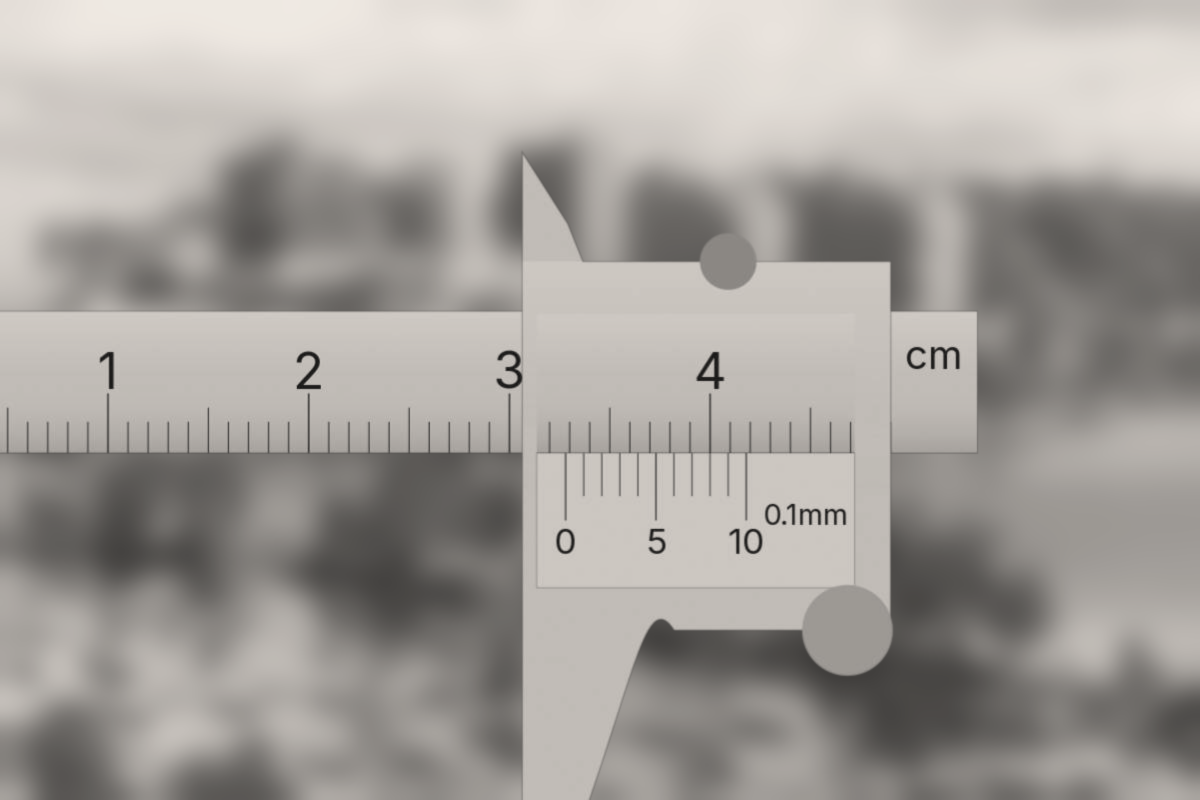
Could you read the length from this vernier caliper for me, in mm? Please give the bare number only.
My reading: 32.8
